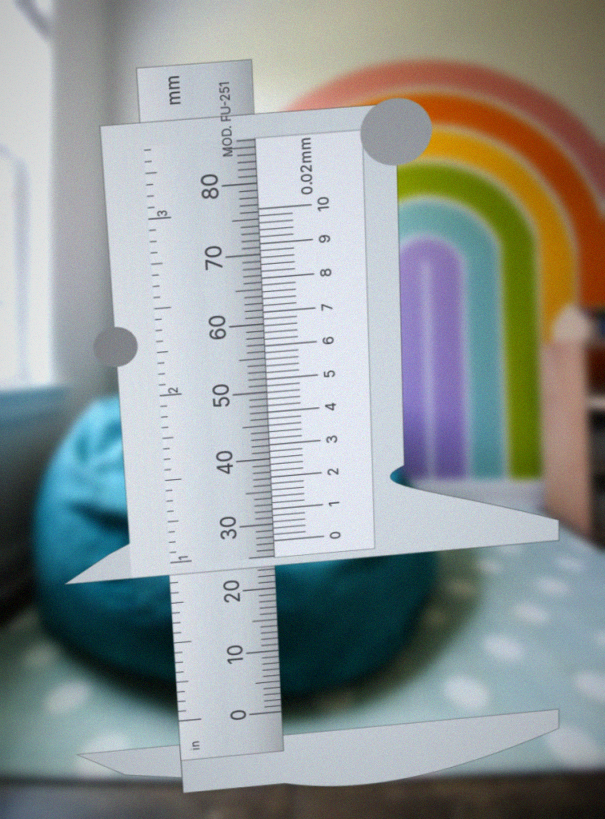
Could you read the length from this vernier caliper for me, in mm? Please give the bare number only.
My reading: 27.4
